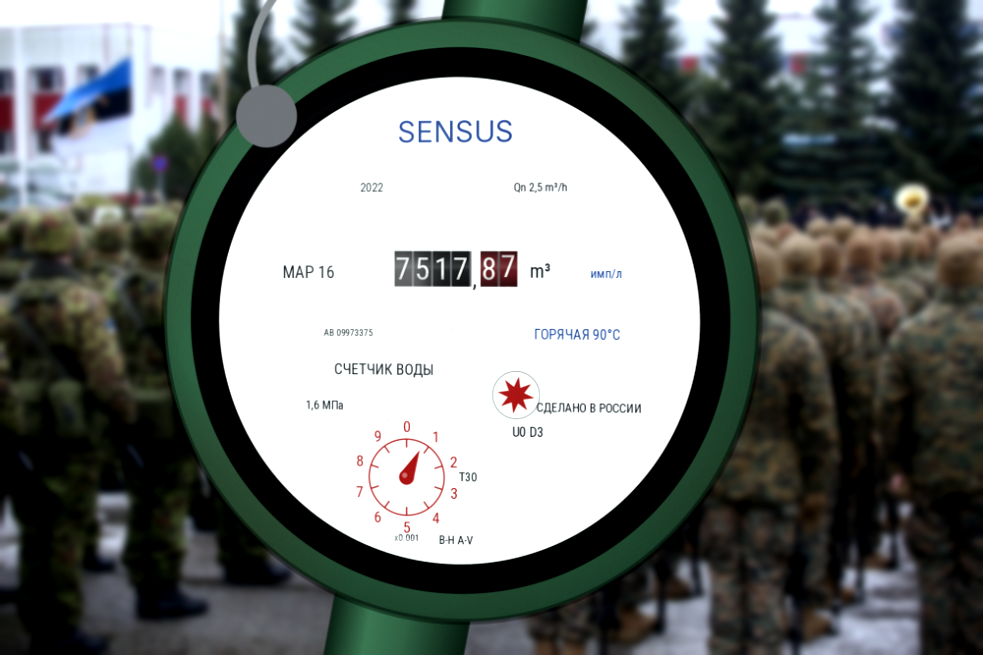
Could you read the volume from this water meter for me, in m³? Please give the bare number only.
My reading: 7517.870
